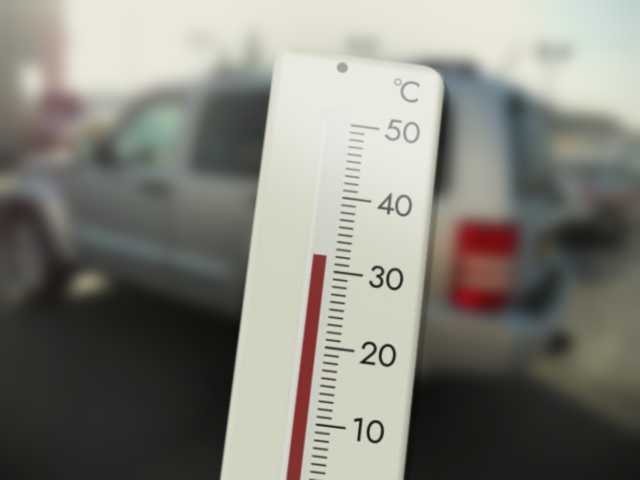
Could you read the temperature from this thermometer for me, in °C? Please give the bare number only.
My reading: 32
